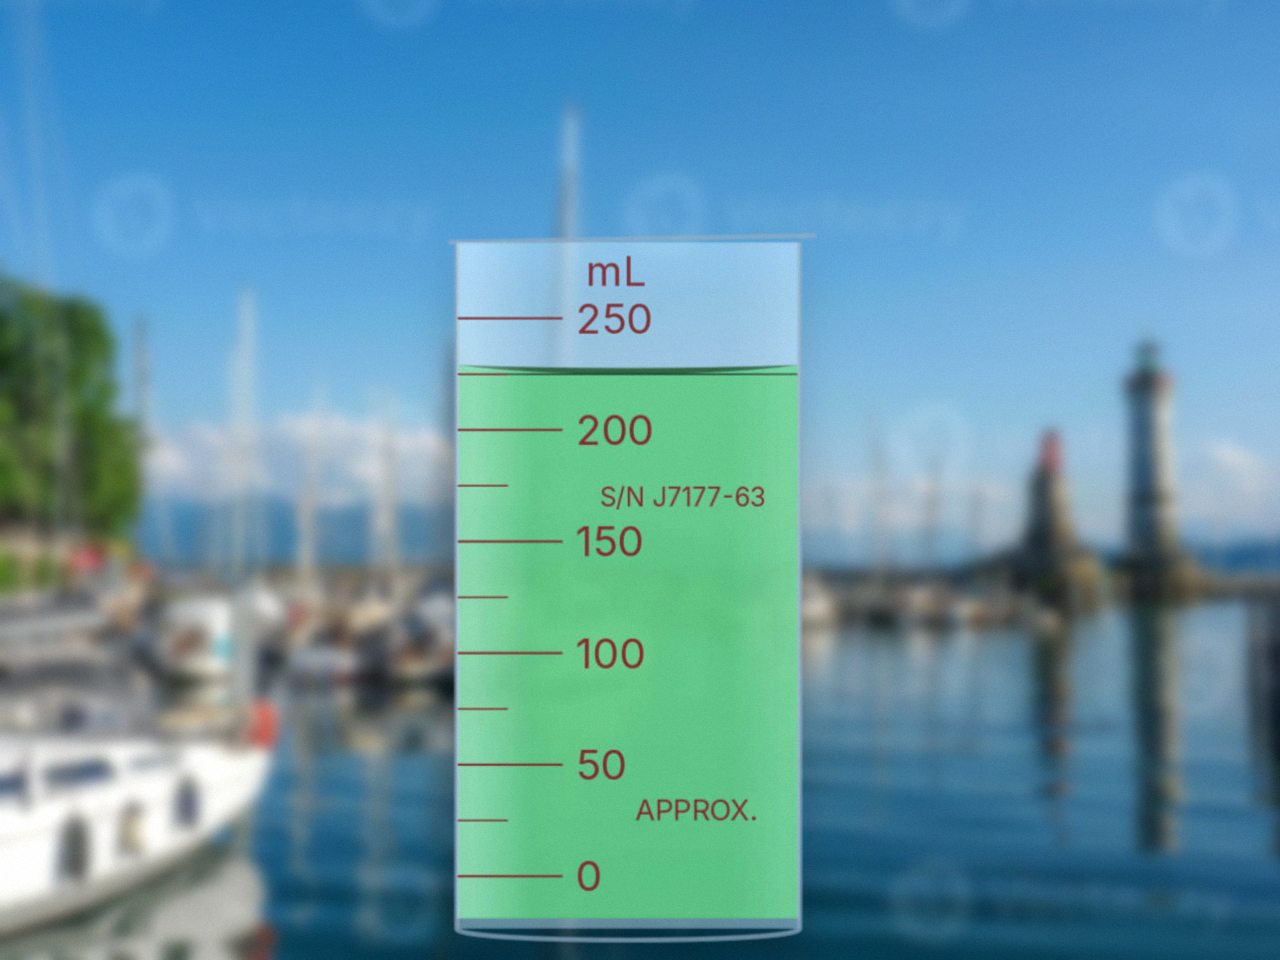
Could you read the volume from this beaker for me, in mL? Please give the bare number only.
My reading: 225
